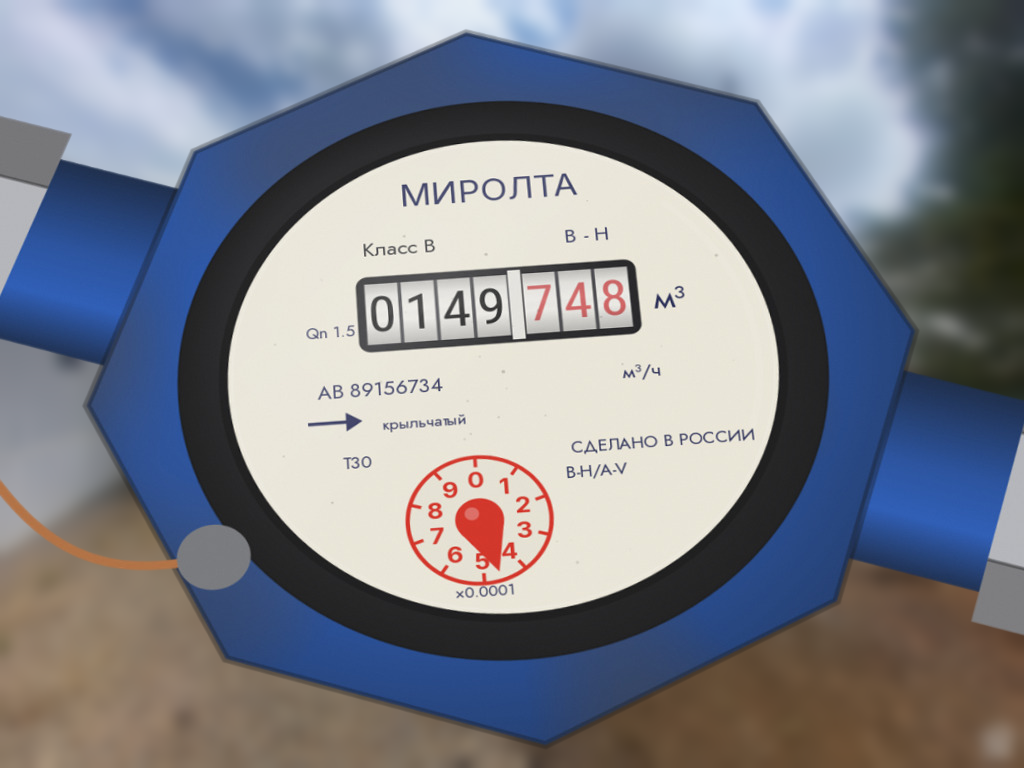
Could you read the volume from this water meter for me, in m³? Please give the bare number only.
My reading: 149.7484
